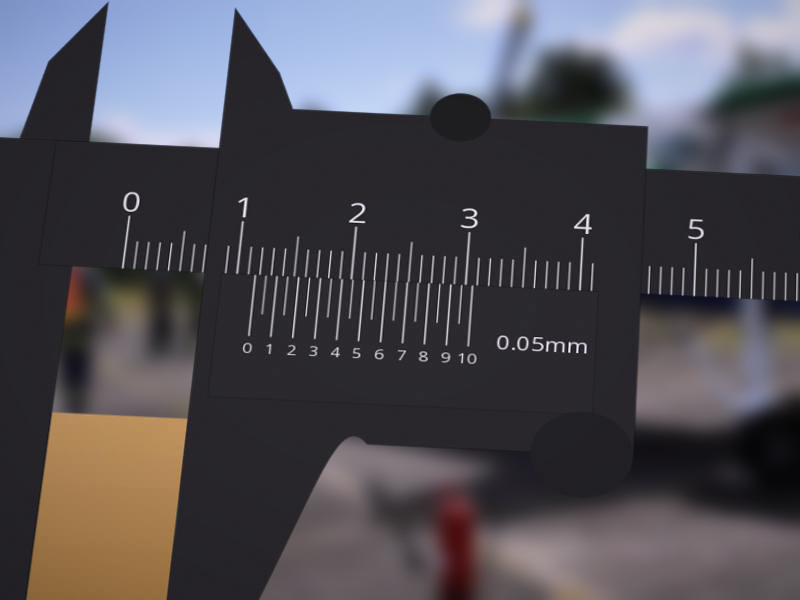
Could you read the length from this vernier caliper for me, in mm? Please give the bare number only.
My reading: 11.6
